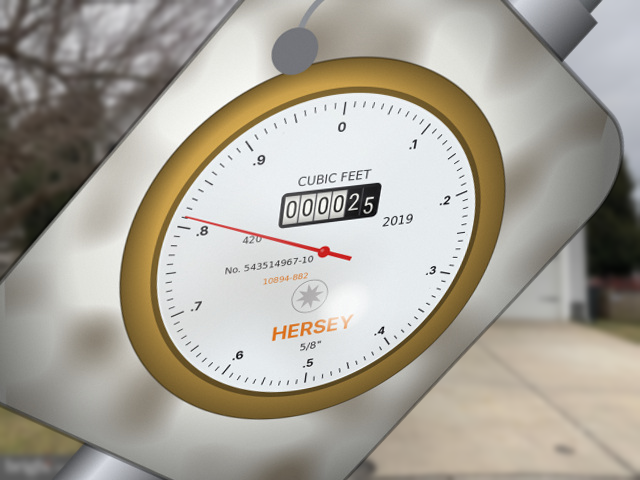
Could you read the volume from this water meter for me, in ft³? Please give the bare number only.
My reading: 24.81
